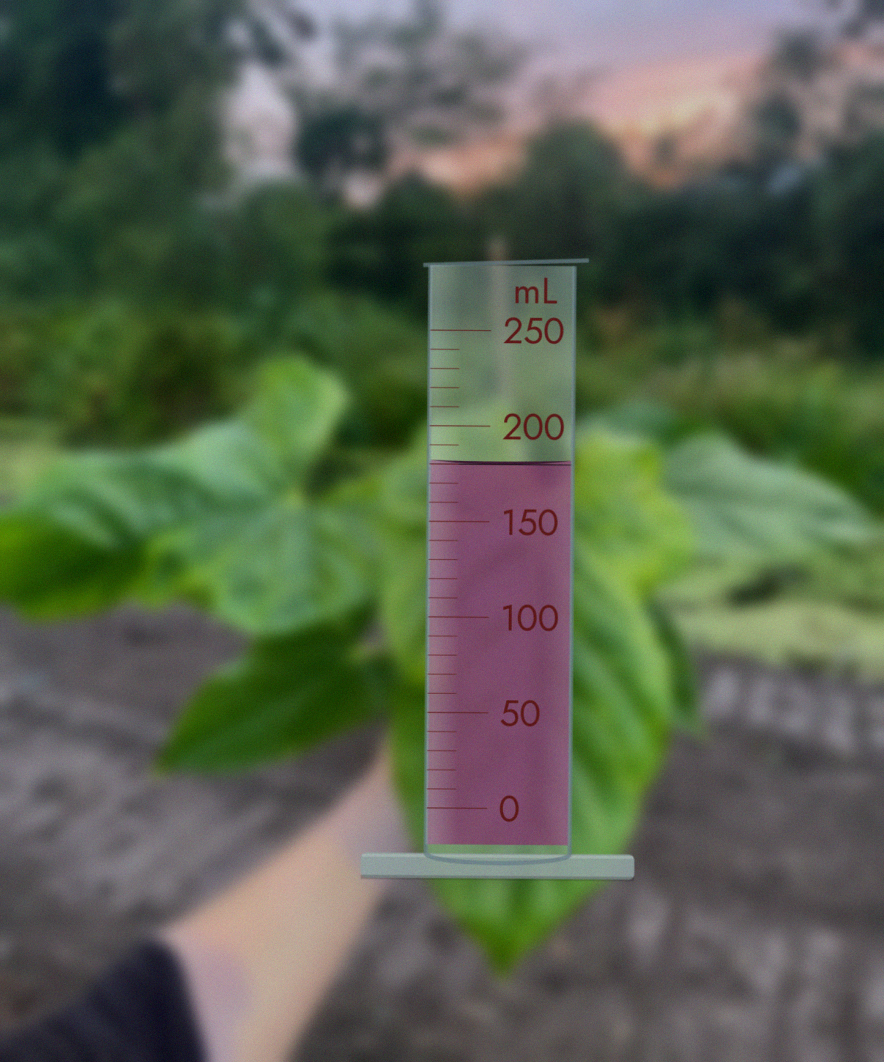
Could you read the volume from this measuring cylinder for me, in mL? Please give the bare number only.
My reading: 180
